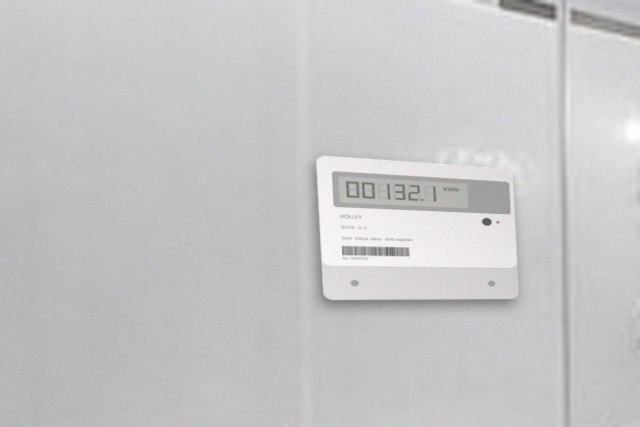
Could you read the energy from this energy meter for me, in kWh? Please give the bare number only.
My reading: 132.1
